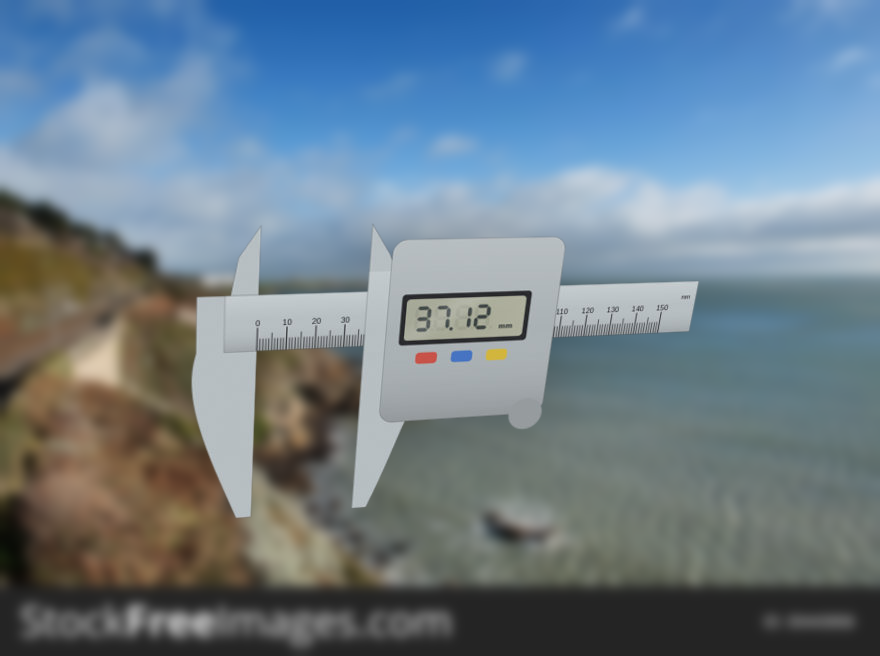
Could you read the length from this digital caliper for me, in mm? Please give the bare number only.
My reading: 37.12
